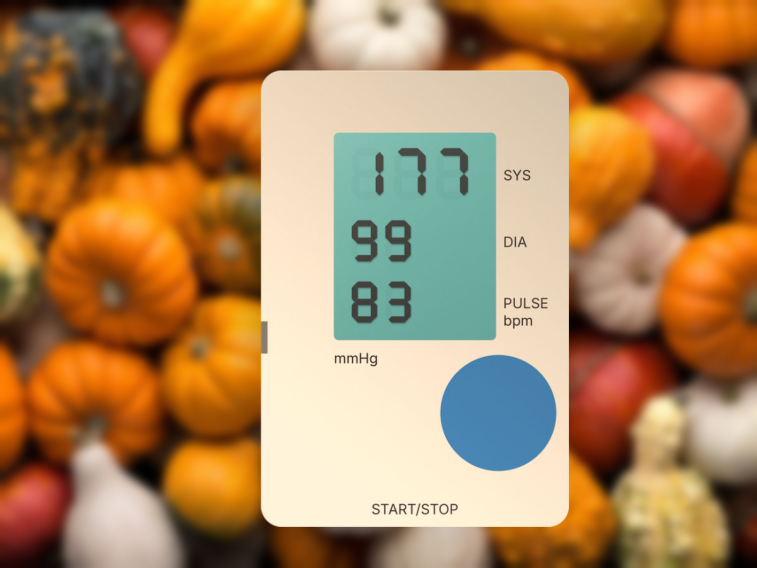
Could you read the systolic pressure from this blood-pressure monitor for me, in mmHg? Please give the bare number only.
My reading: 177
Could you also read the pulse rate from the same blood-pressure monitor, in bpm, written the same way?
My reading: 83
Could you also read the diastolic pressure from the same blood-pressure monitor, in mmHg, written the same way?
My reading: 99
